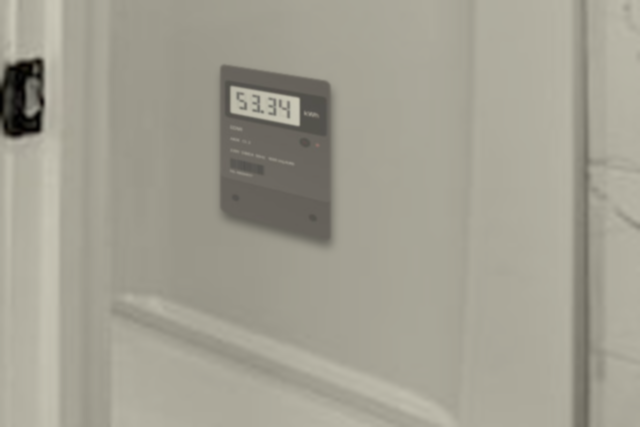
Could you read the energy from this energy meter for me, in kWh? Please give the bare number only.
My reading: 53.34
